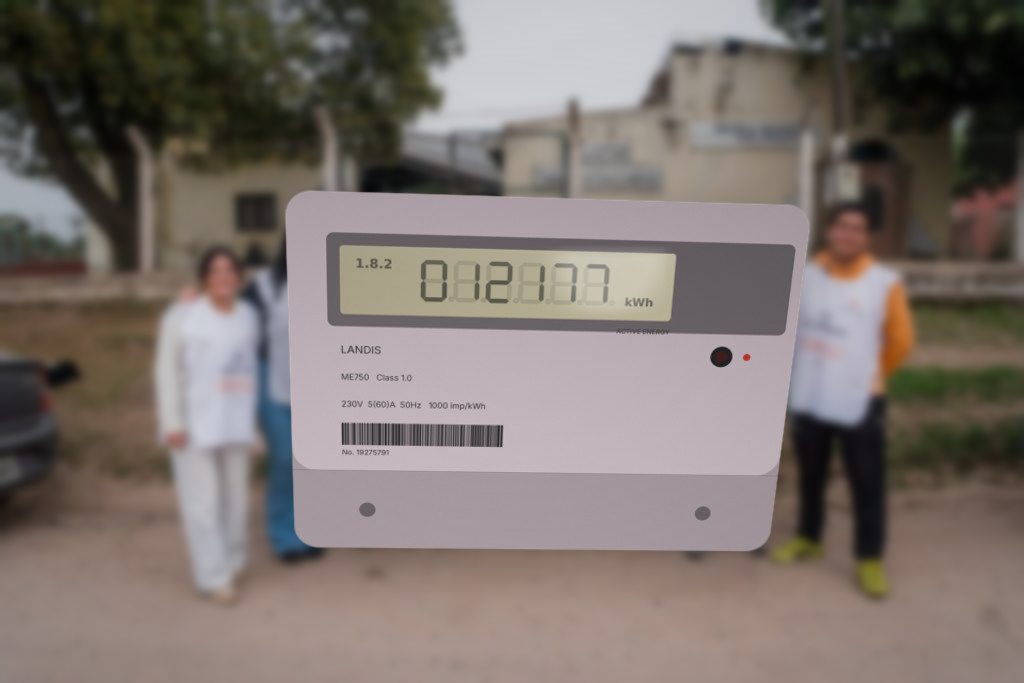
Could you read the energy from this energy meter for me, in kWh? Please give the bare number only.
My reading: 12177
